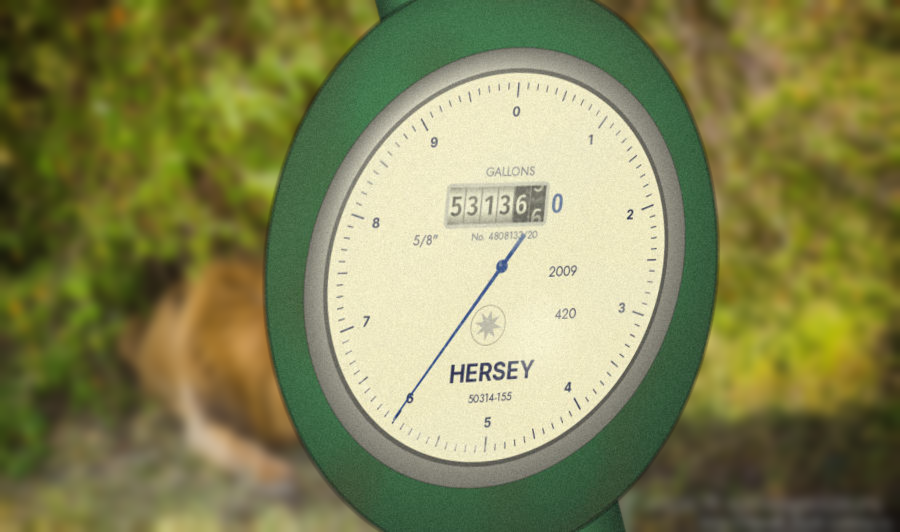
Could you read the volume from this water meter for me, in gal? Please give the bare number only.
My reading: 5313656.0
